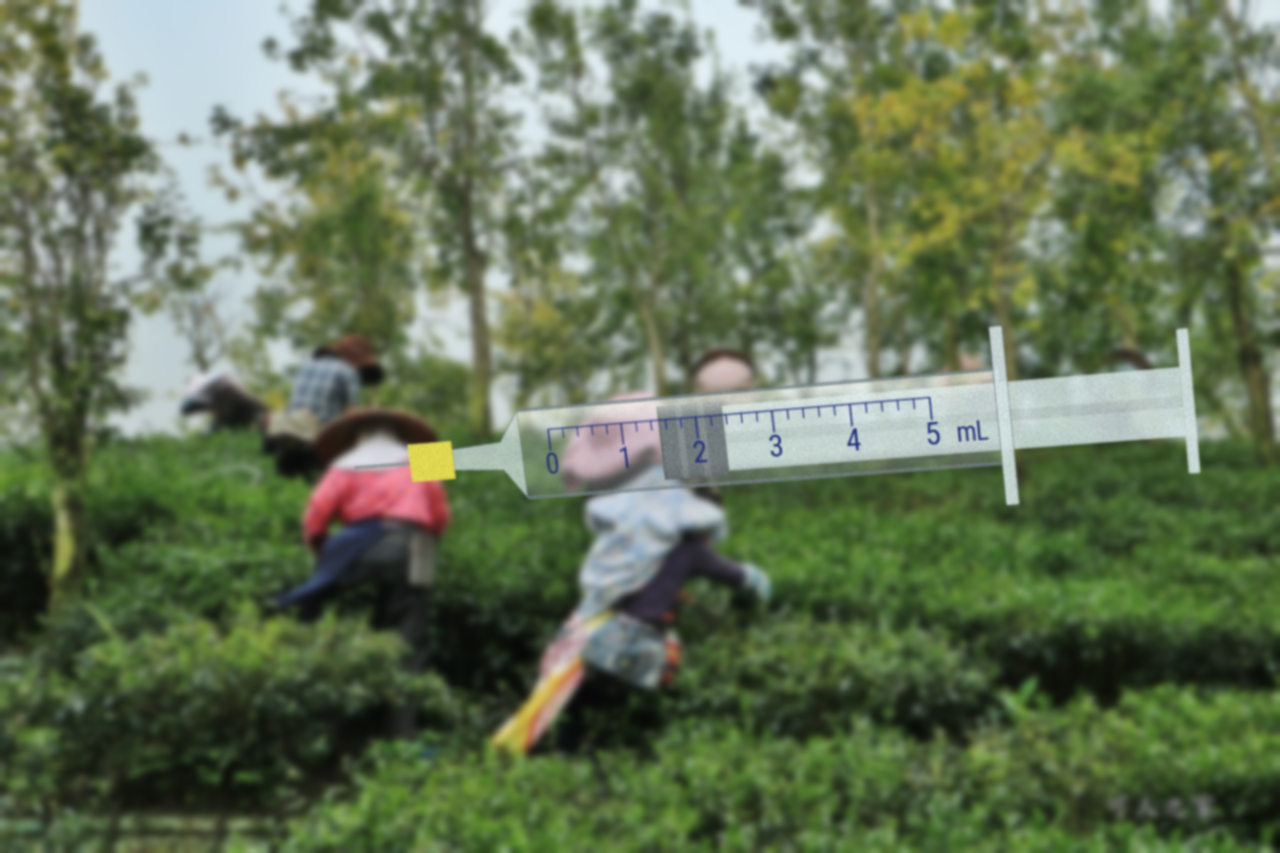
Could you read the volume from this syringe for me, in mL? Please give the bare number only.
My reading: 1.5
